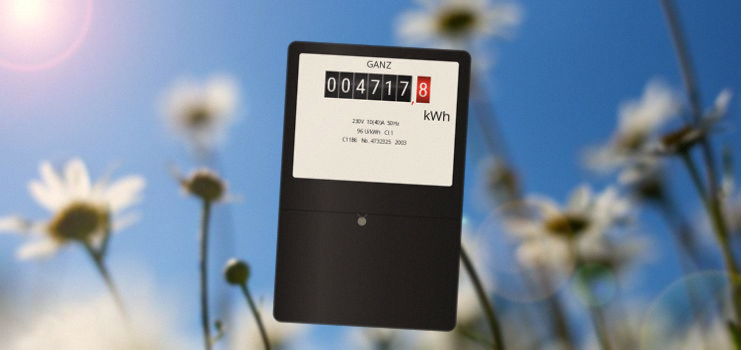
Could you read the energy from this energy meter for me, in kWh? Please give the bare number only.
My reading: 4717.8
